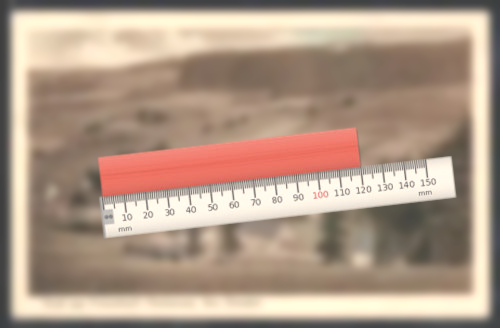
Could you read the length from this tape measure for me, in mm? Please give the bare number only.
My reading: 120
